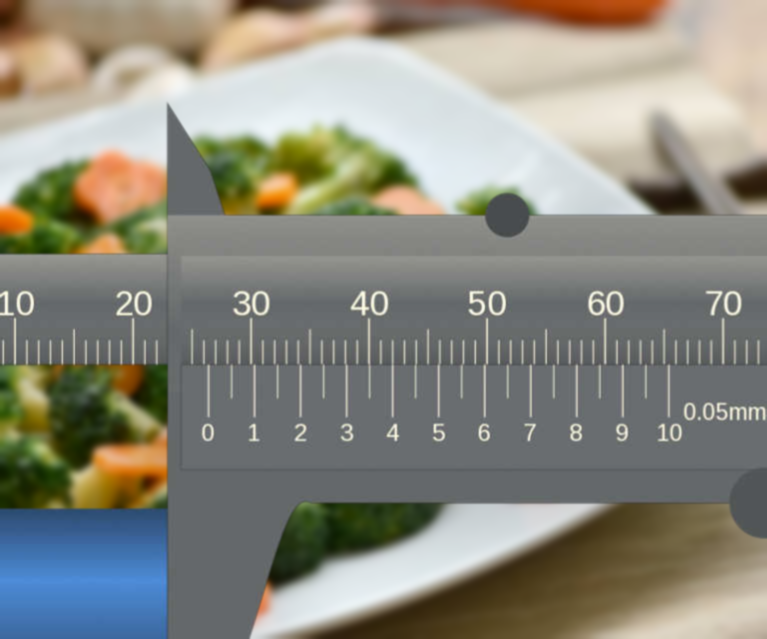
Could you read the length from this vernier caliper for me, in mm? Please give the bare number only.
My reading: 26.4
